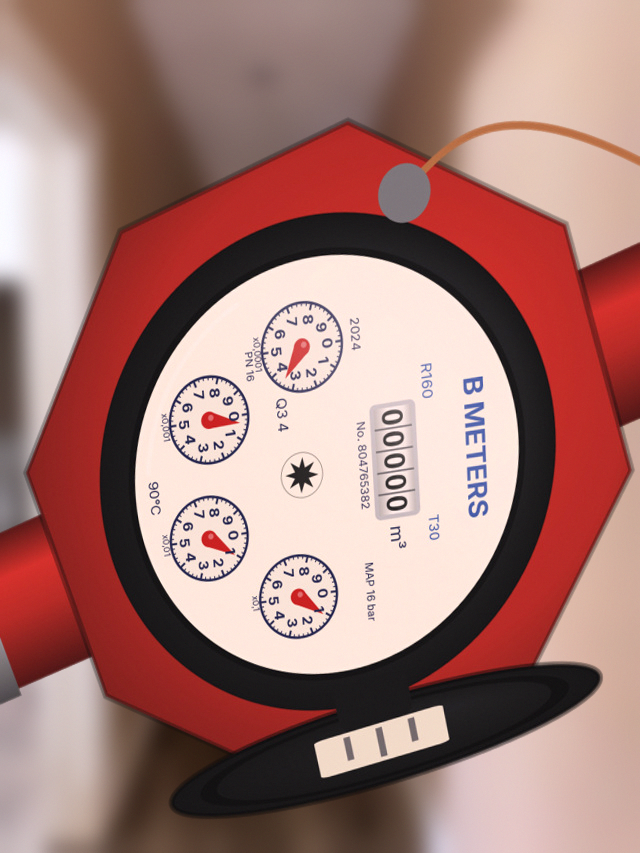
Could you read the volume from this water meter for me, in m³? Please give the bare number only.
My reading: 0.1103
